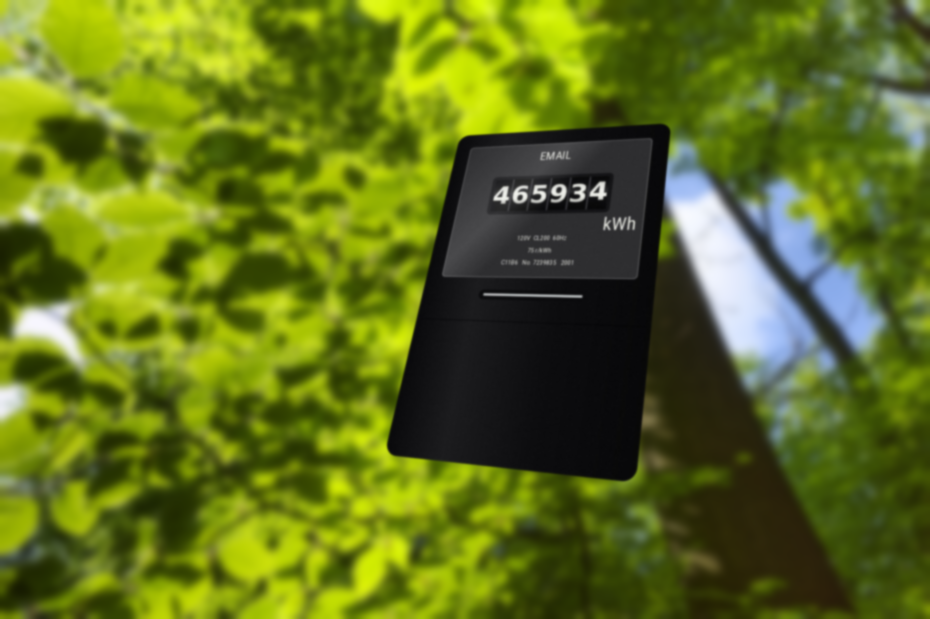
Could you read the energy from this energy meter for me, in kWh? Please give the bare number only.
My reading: 465934
